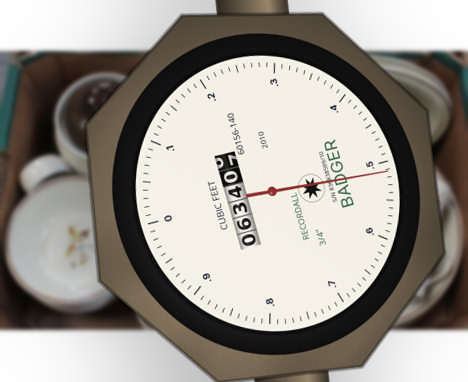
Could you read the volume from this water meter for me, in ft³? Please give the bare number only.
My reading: 63406.51
